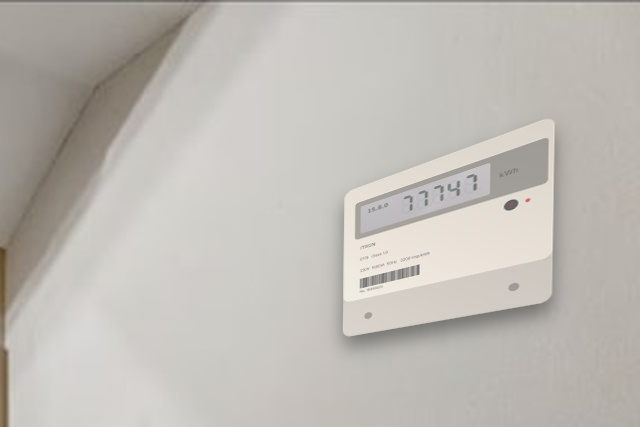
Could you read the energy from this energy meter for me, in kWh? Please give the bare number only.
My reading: 77747
